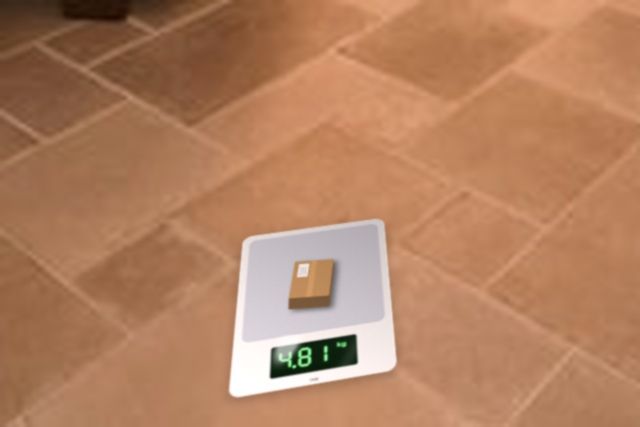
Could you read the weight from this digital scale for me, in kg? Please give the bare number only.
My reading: 4.81
